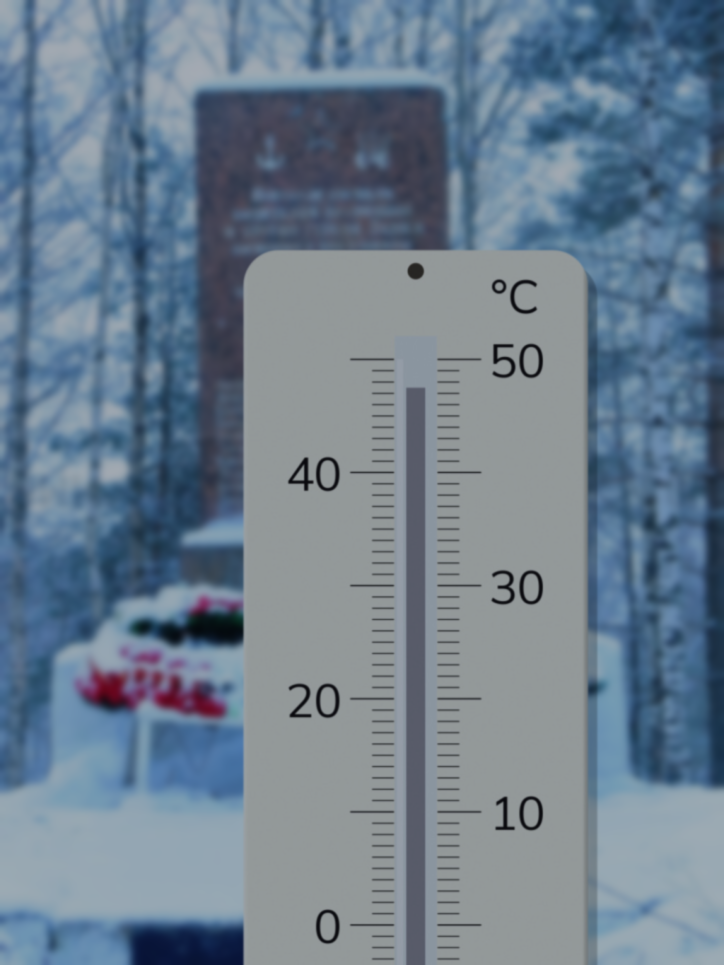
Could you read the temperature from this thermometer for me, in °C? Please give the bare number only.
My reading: 47.5
